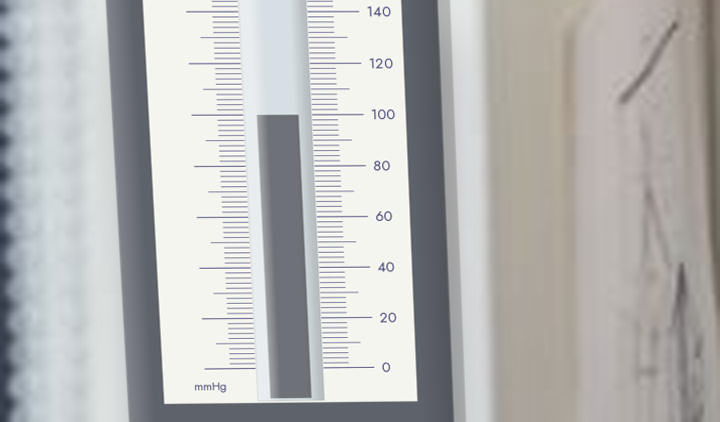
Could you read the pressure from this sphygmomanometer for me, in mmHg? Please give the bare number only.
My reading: 100
